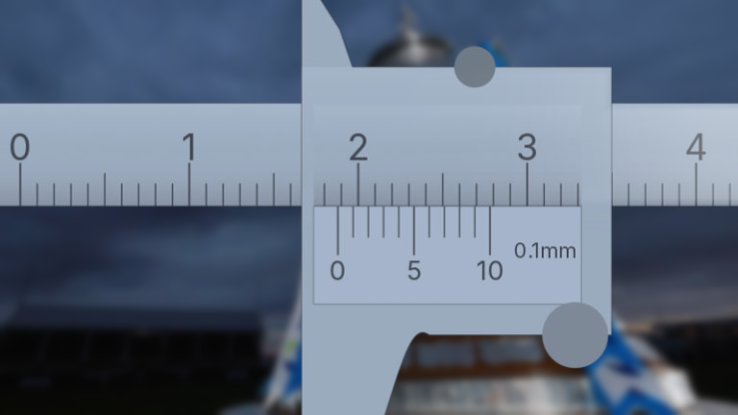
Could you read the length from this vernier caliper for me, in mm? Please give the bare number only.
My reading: 18.8
